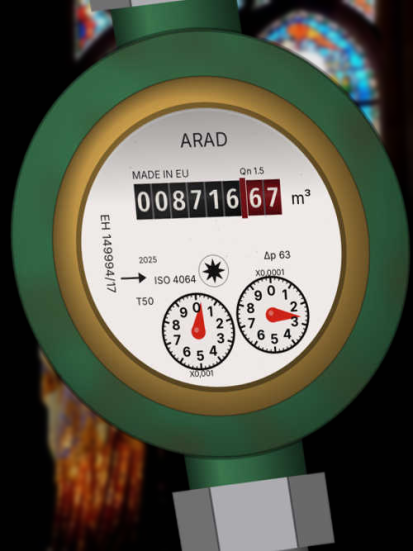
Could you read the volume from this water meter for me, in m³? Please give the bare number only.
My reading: 8716.6702
